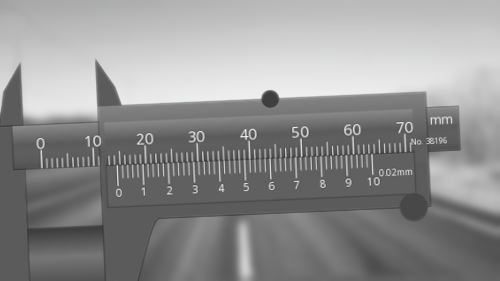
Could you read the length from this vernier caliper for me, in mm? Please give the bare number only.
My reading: 14.5
